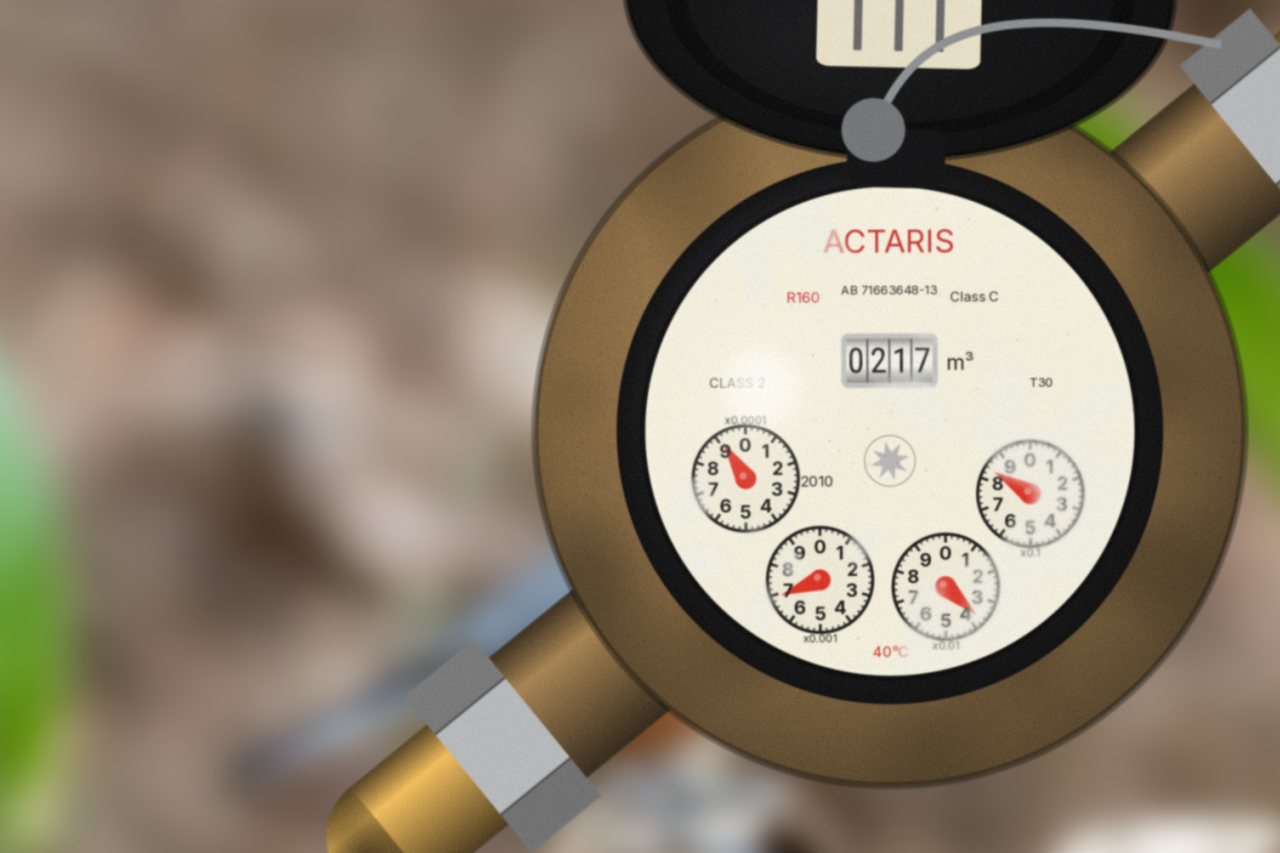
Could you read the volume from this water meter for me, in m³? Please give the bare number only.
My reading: 217.8369
